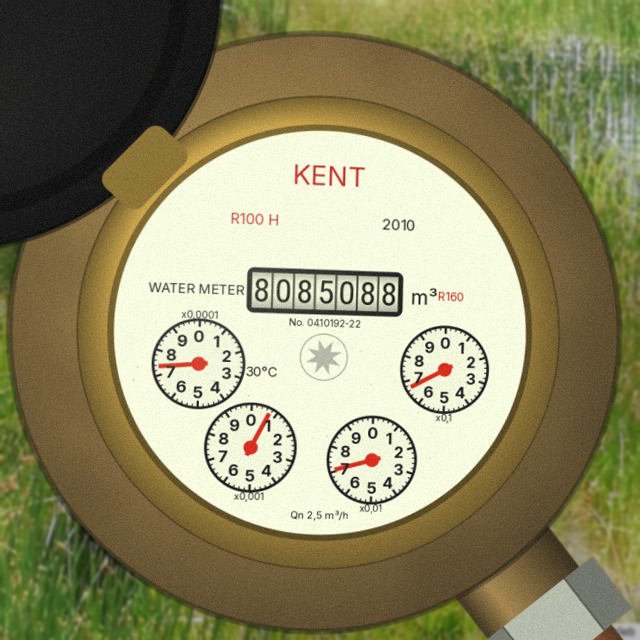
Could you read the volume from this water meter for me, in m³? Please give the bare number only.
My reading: 8085088.6707
